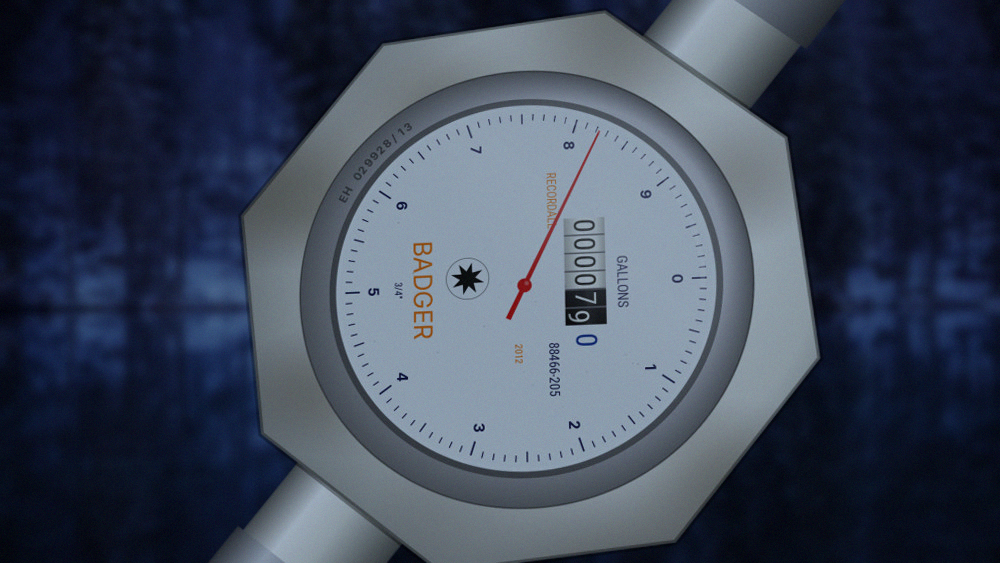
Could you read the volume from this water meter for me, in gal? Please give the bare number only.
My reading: 788.2
